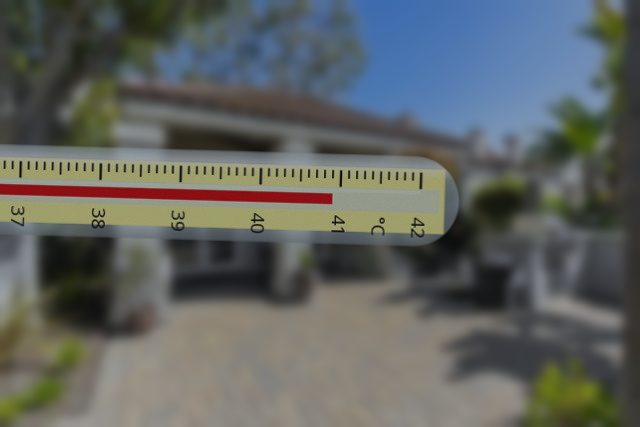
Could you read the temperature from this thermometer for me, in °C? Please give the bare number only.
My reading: 40.9
